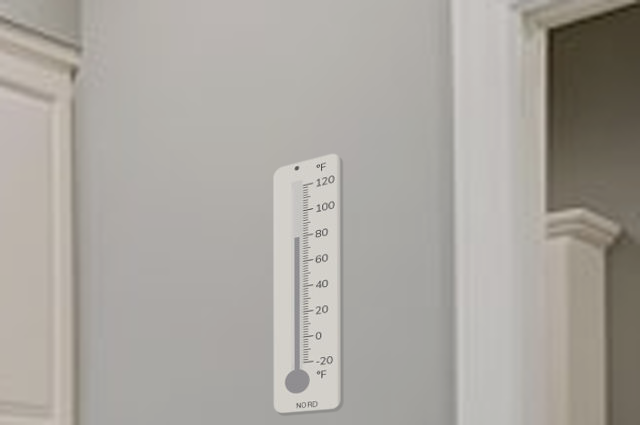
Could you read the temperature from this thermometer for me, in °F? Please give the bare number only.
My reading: 80
